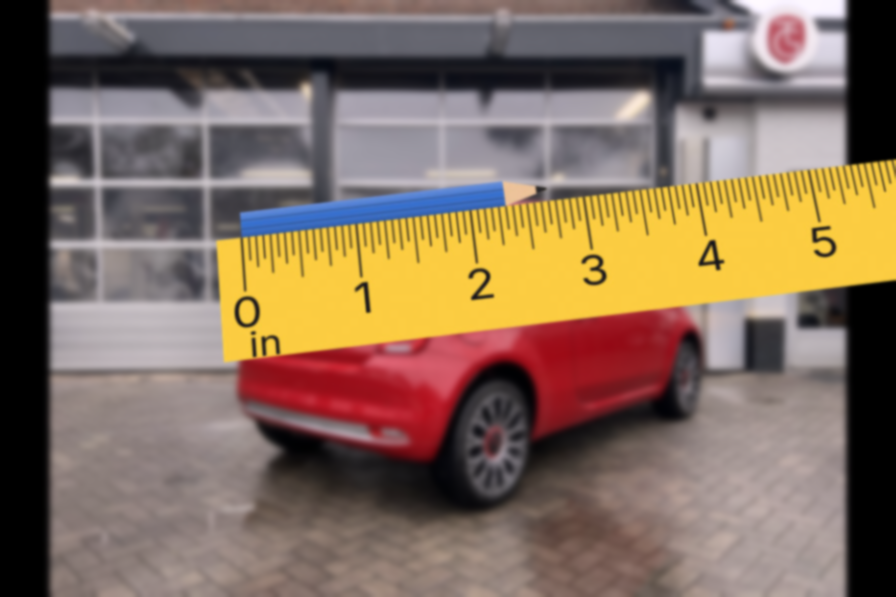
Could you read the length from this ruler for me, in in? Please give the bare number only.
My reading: 2.6875
